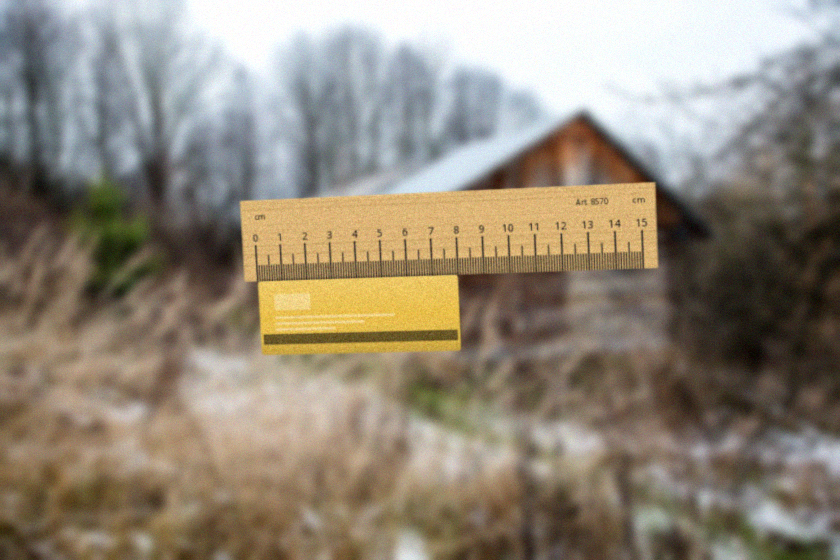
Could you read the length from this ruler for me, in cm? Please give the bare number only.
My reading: 8
